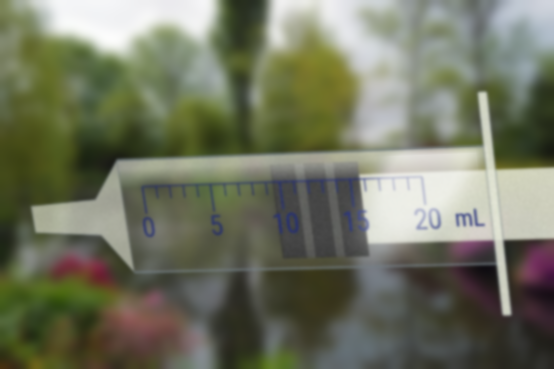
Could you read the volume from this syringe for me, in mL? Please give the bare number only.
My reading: 9.5
